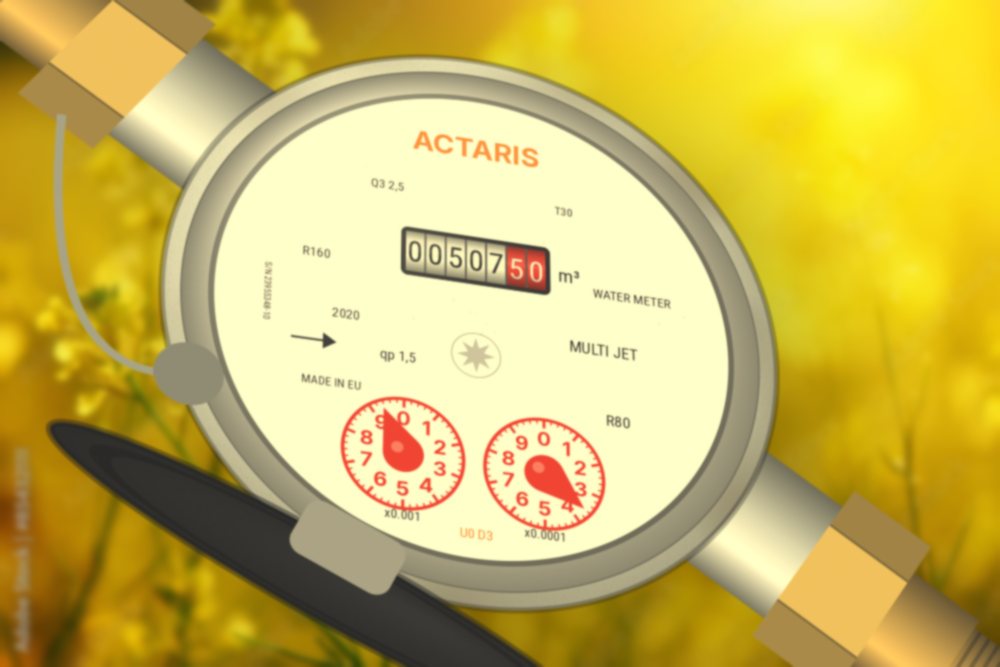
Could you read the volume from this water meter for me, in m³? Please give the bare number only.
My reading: 507.4993
